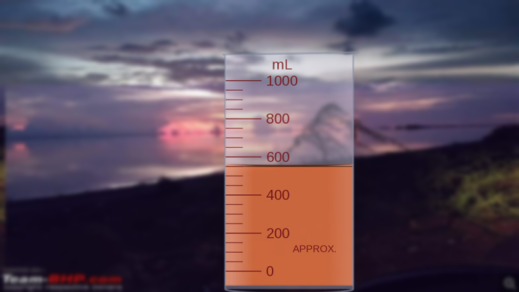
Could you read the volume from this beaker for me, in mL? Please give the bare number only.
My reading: 550
